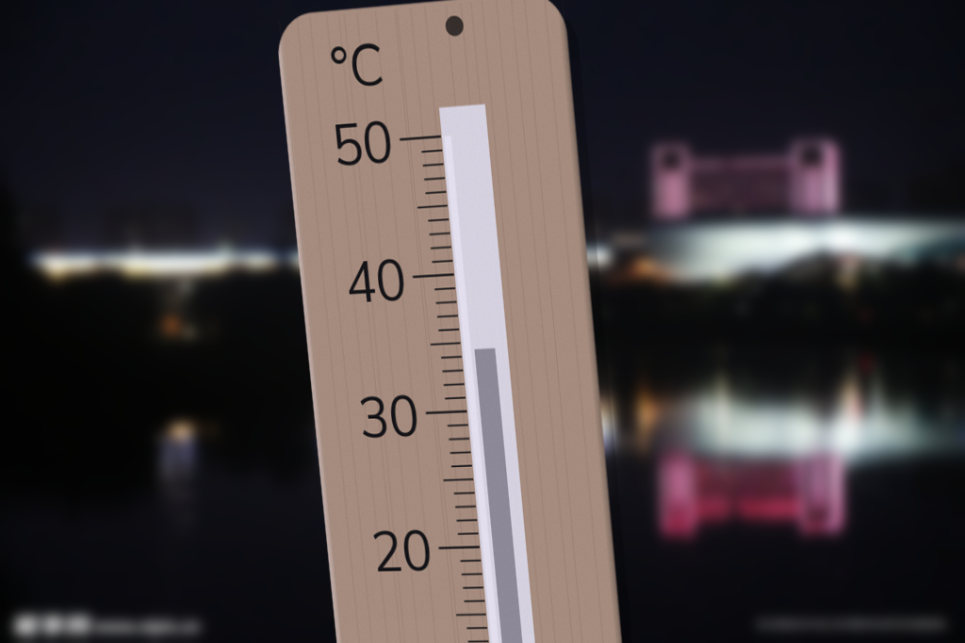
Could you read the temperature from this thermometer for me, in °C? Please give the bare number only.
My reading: 34.5
